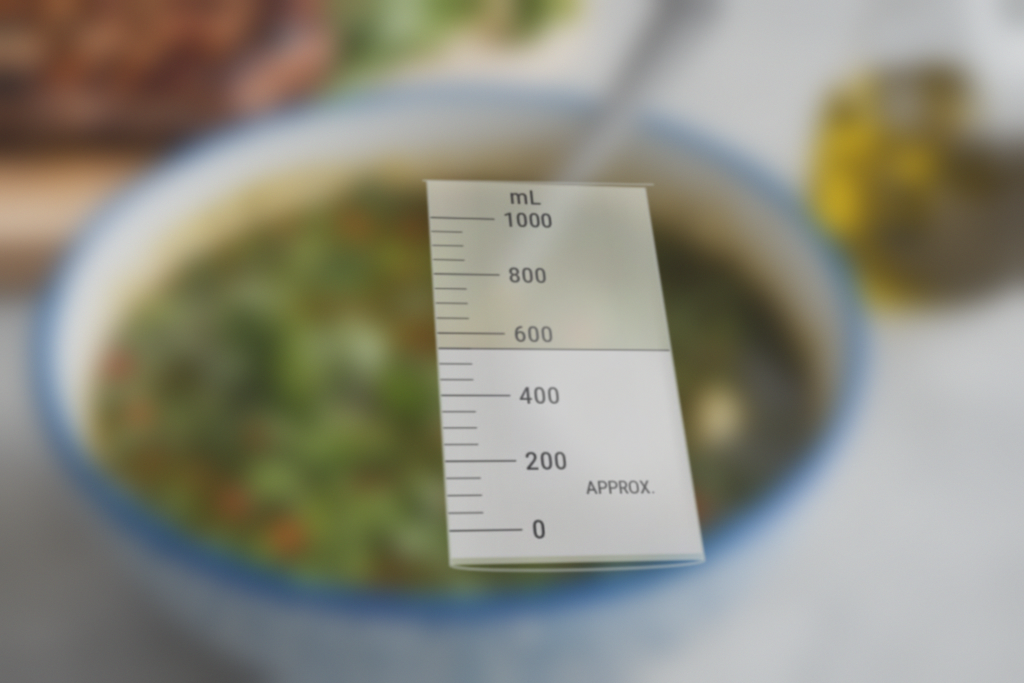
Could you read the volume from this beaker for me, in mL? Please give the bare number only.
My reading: 550
